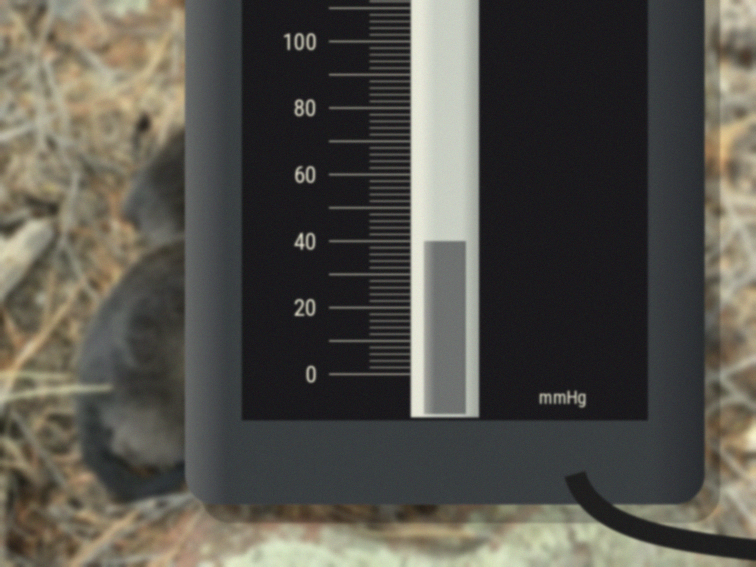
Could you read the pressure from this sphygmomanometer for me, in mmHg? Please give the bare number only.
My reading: 40
